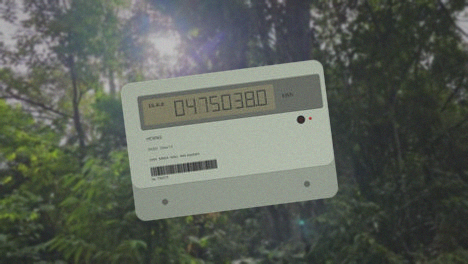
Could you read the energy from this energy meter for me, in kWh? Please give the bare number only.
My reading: 475038.0
